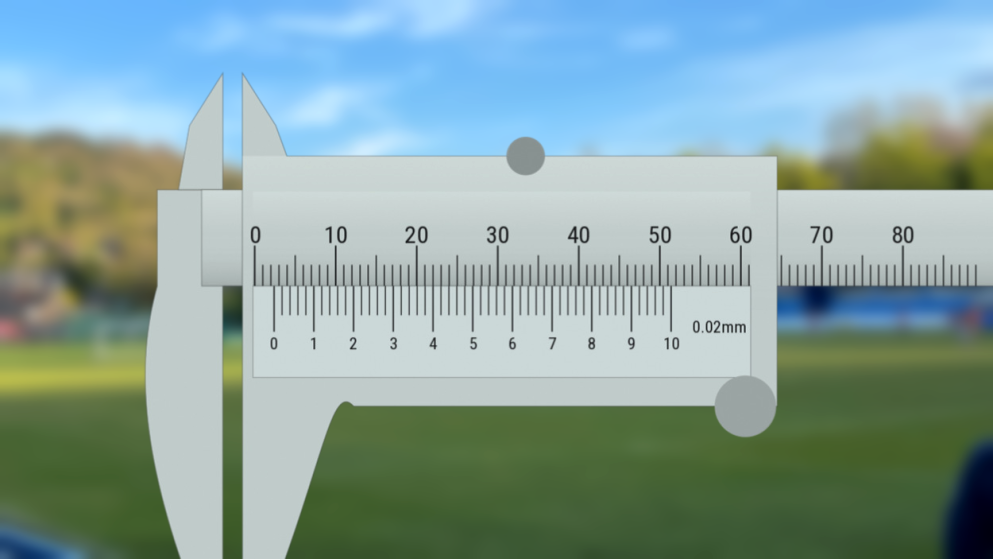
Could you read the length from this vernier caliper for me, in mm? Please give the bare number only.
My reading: 2.4
